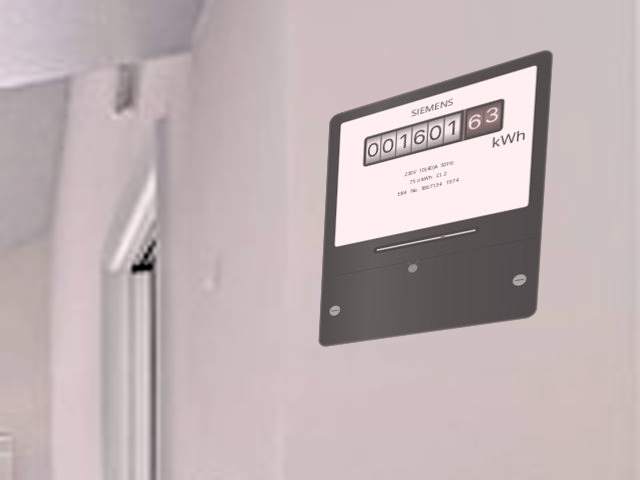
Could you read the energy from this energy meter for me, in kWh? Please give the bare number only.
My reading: 1601.63
